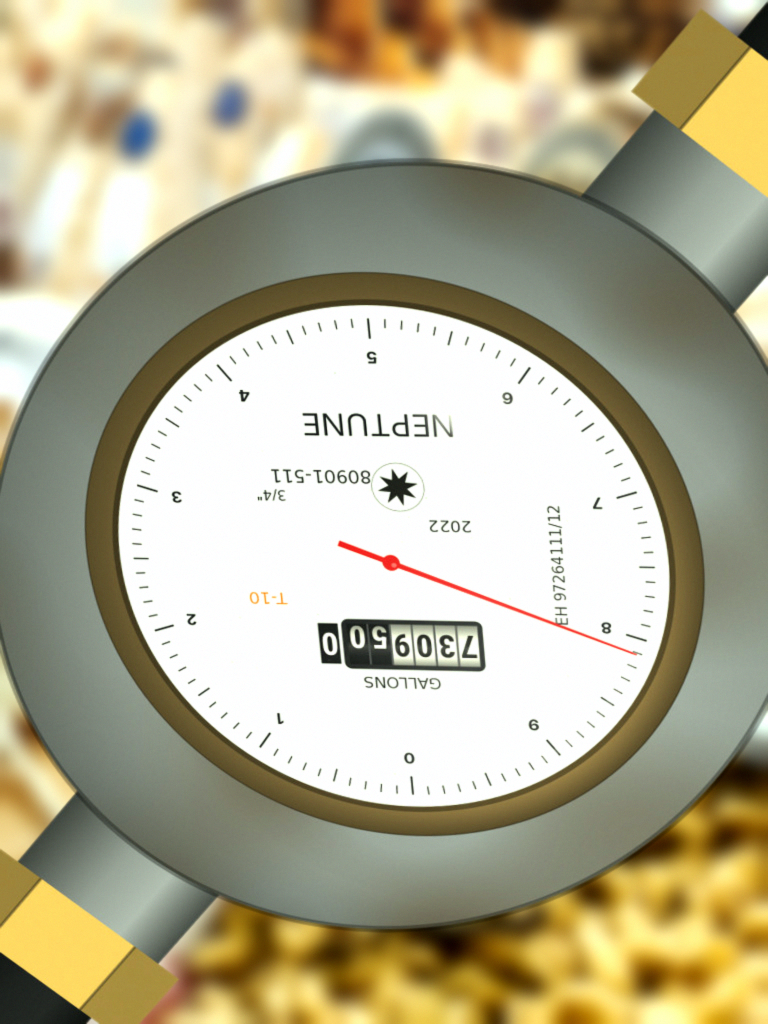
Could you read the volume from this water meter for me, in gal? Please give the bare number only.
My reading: 7309498.1
